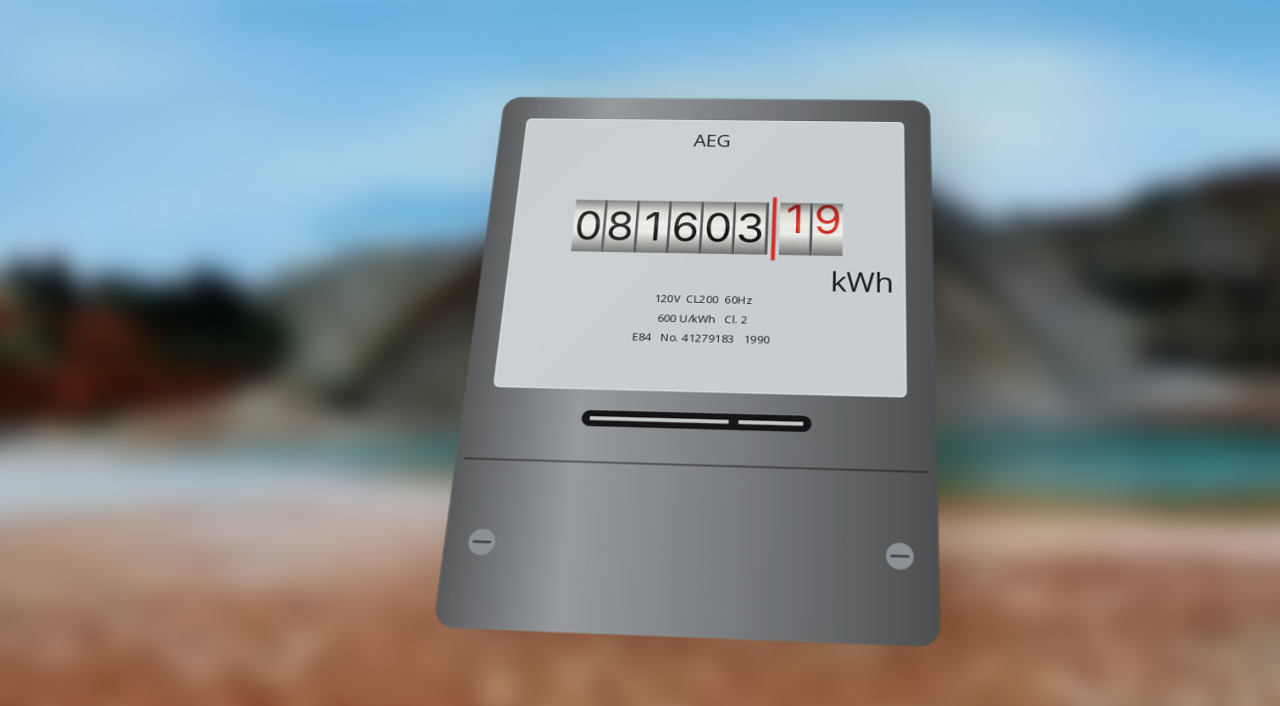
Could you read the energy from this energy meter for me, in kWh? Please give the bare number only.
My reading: 81603.19
